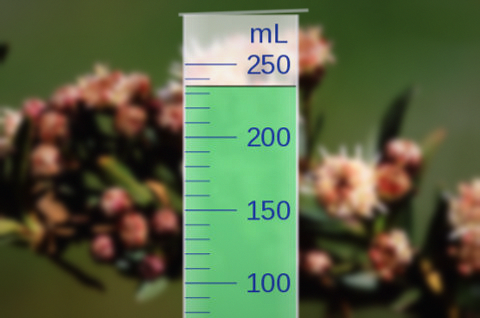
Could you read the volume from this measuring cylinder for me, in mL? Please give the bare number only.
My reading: 235
